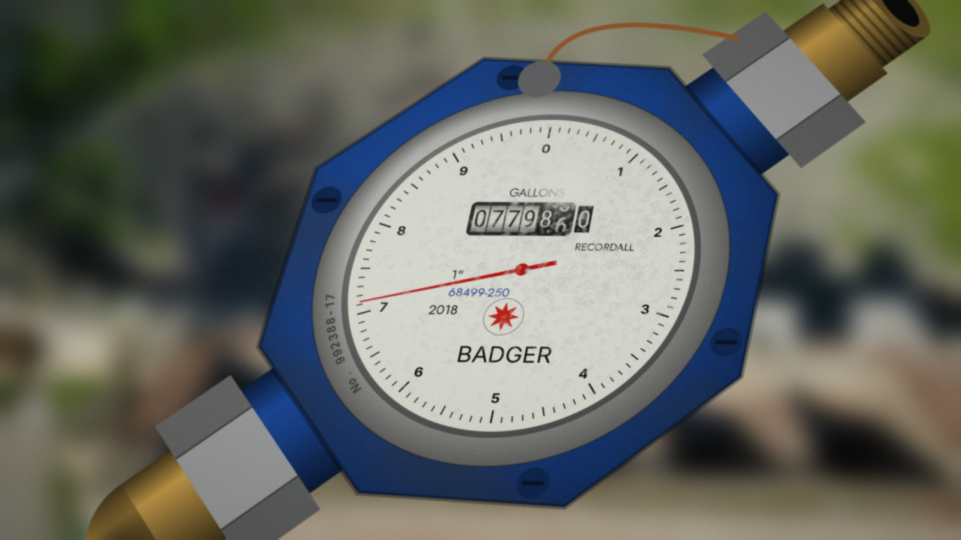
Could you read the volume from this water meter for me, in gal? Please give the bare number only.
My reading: 779857.1
